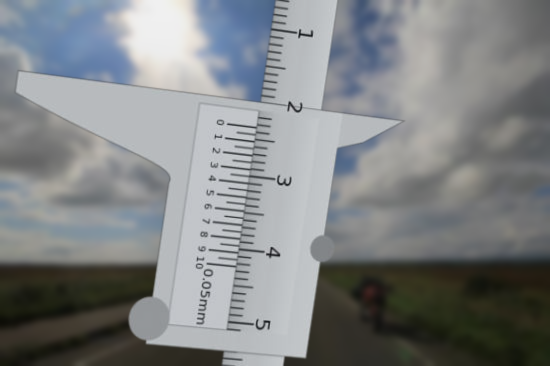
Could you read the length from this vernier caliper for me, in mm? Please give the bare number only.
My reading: 23.4
